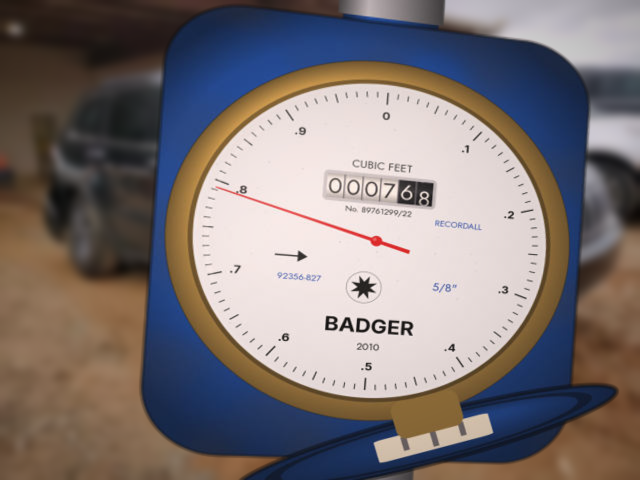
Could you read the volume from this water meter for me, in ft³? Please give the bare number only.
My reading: 767.79
